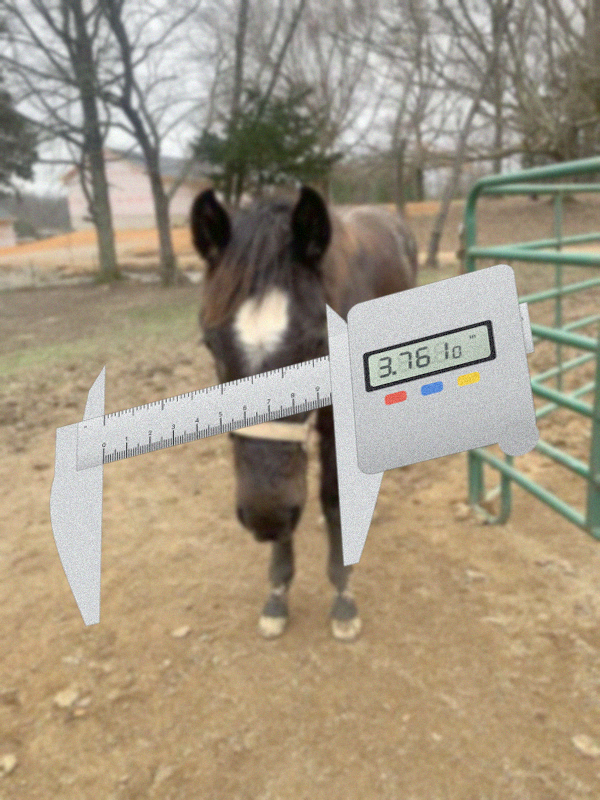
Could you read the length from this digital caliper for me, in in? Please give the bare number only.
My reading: 3.7610
